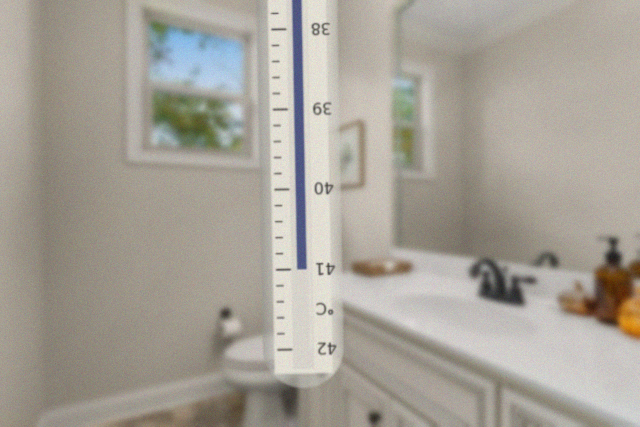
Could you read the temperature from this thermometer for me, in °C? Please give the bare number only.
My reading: 41
